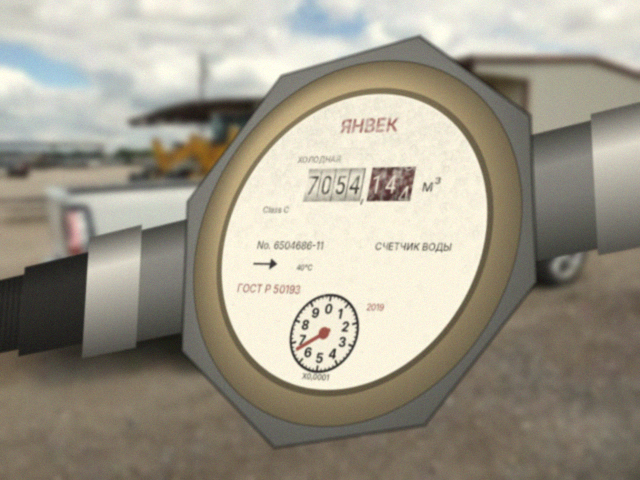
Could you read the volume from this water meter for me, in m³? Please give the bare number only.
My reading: 7054.1436
